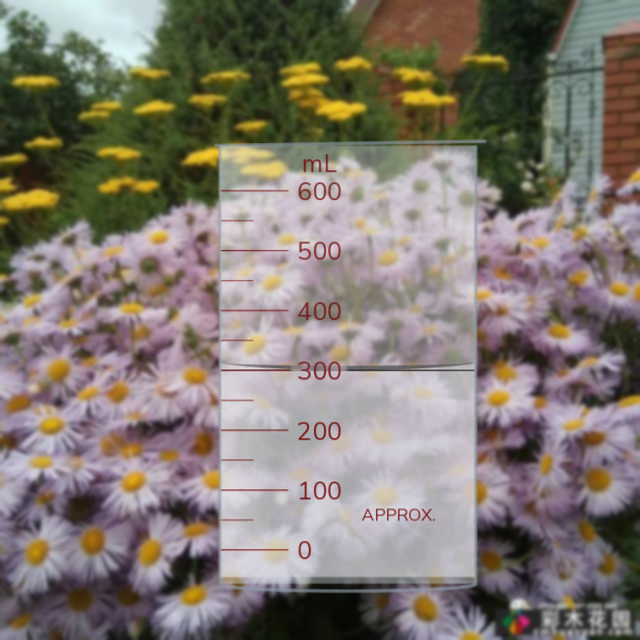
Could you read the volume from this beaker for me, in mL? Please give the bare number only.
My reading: 300
